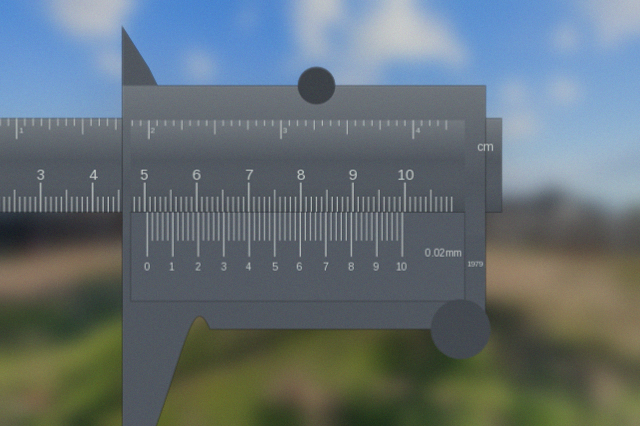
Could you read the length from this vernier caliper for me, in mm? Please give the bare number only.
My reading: 50.5
